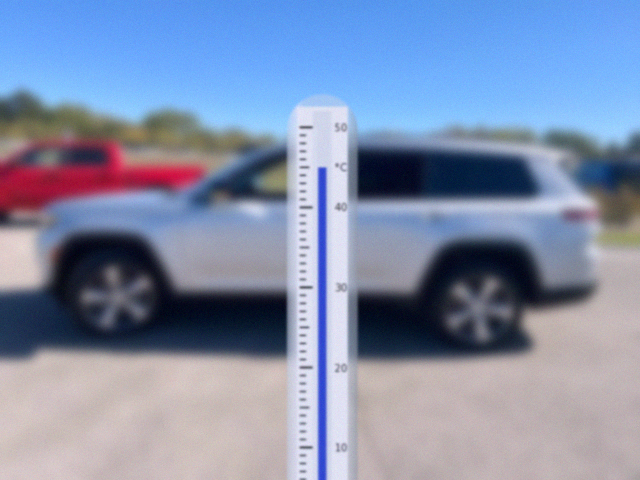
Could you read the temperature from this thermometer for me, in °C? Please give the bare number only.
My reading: 45
